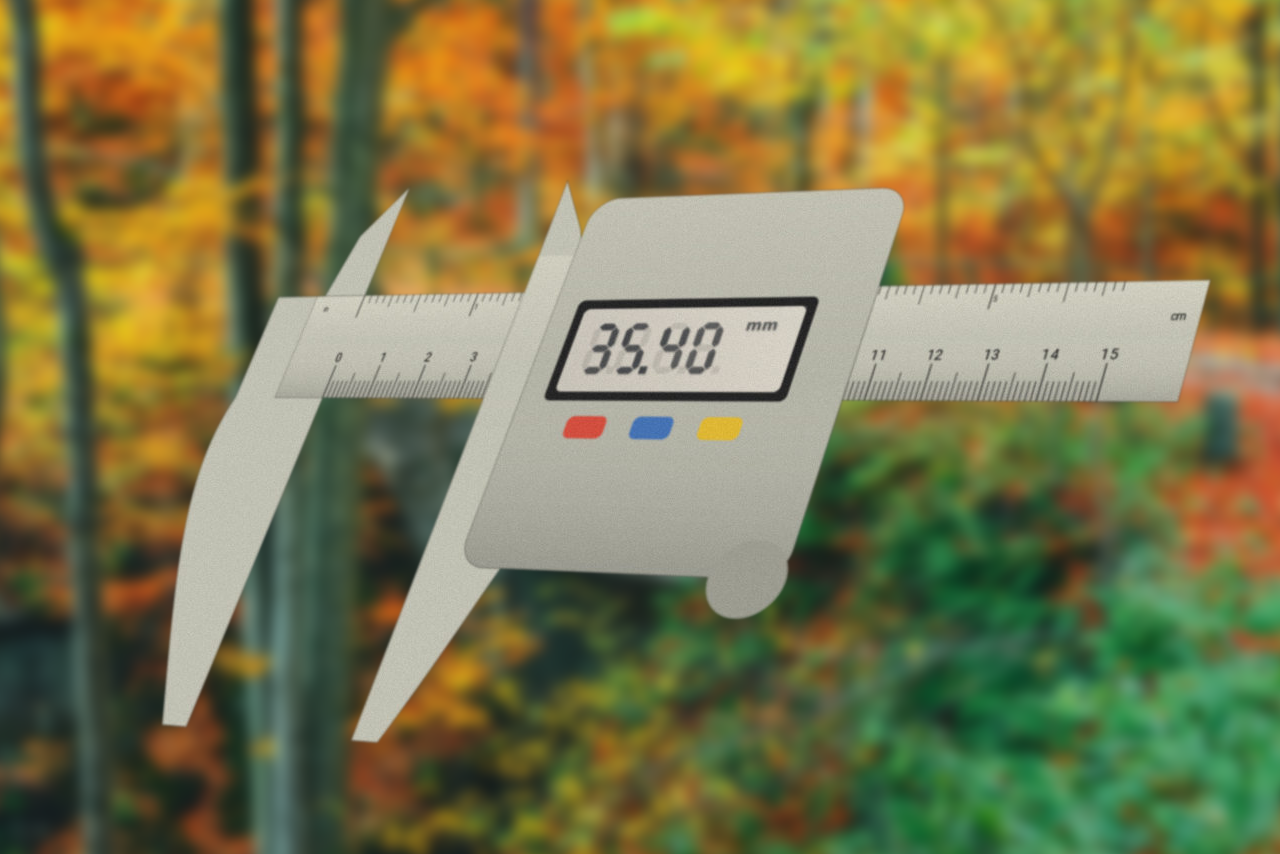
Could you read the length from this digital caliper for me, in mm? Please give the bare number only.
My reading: 35.40
